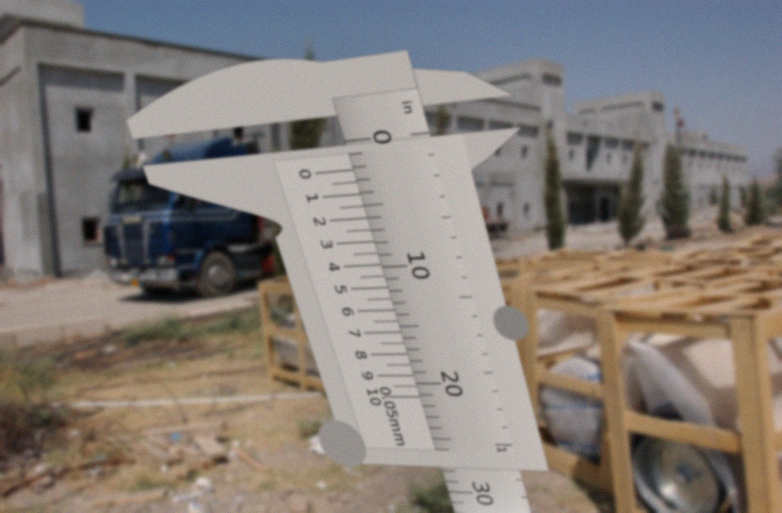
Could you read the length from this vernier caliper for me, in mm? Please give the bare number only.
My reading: 2.2
